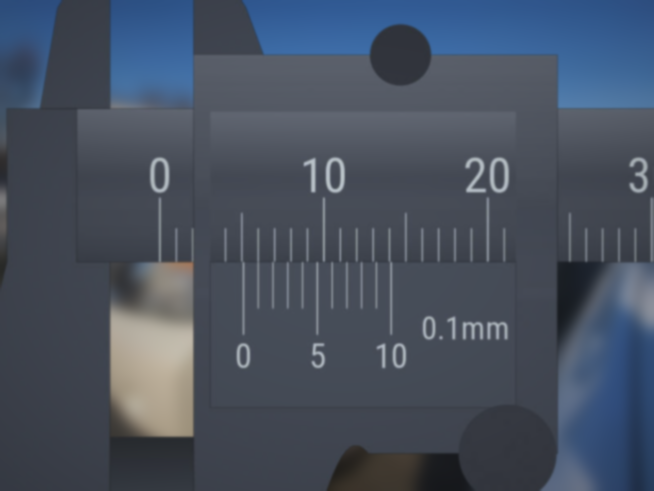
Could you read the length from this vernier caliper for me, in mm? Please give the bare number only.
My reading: 5.1
